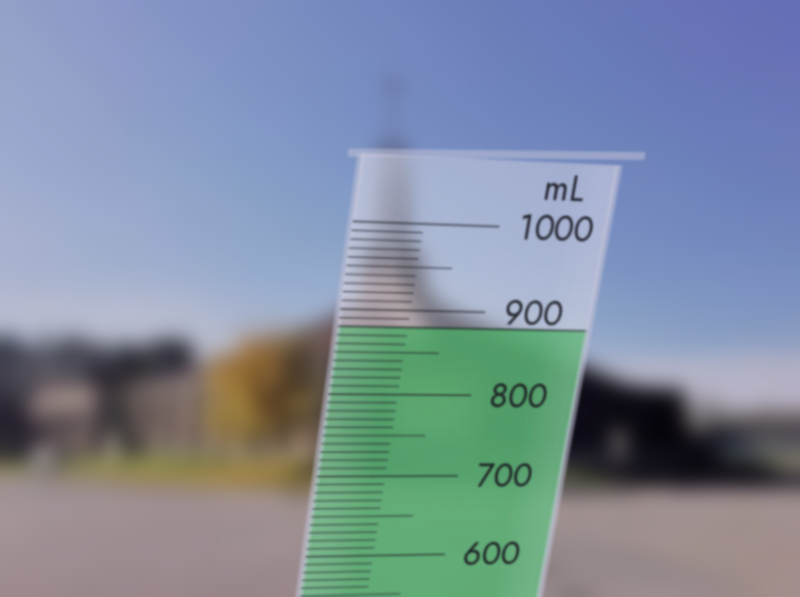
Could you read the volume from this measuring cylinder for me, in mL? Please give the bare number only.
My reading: 880
